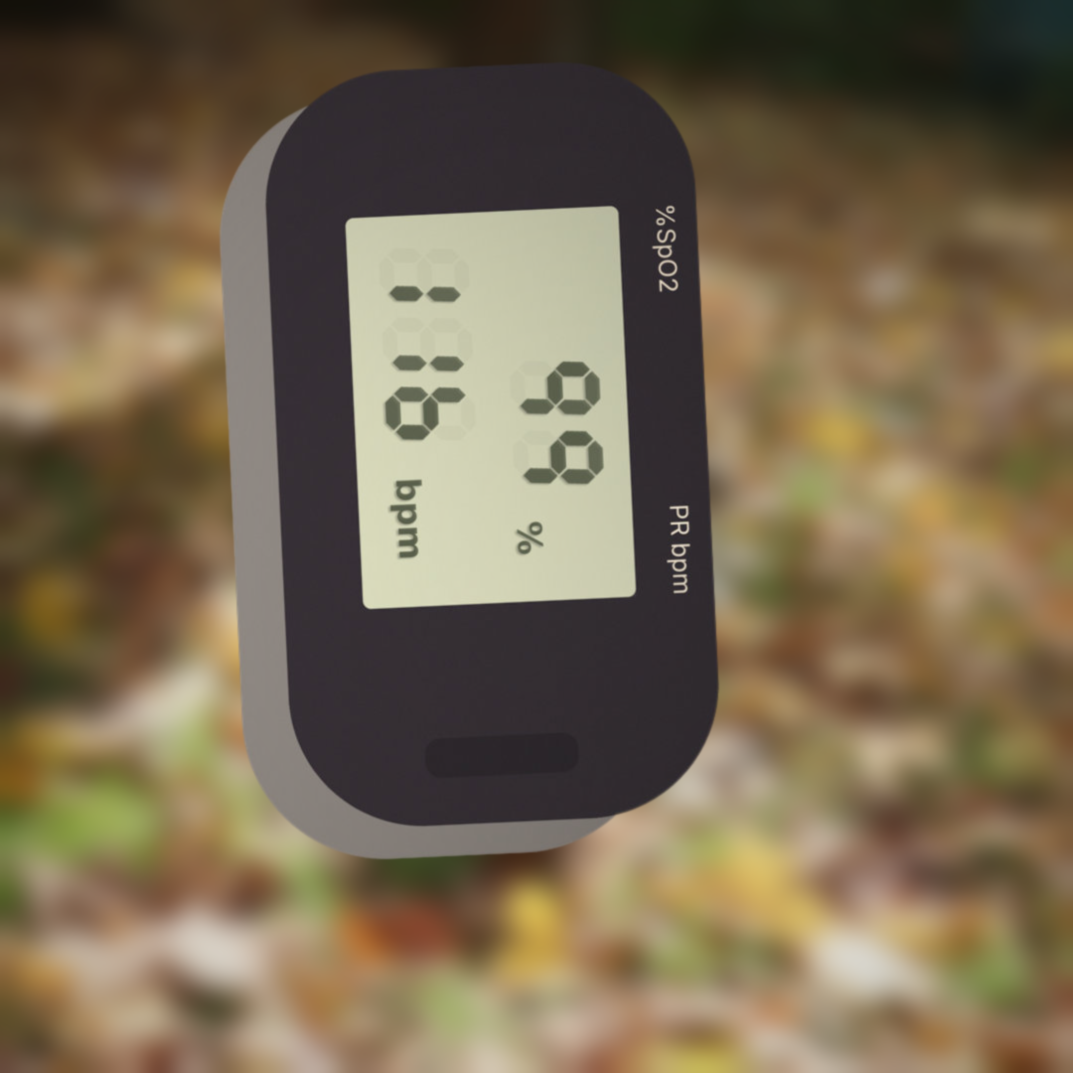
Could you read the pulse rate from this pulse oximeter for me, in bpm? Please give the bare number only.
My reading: 116
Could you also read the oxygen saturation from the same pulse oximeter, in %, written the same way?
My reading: 99
